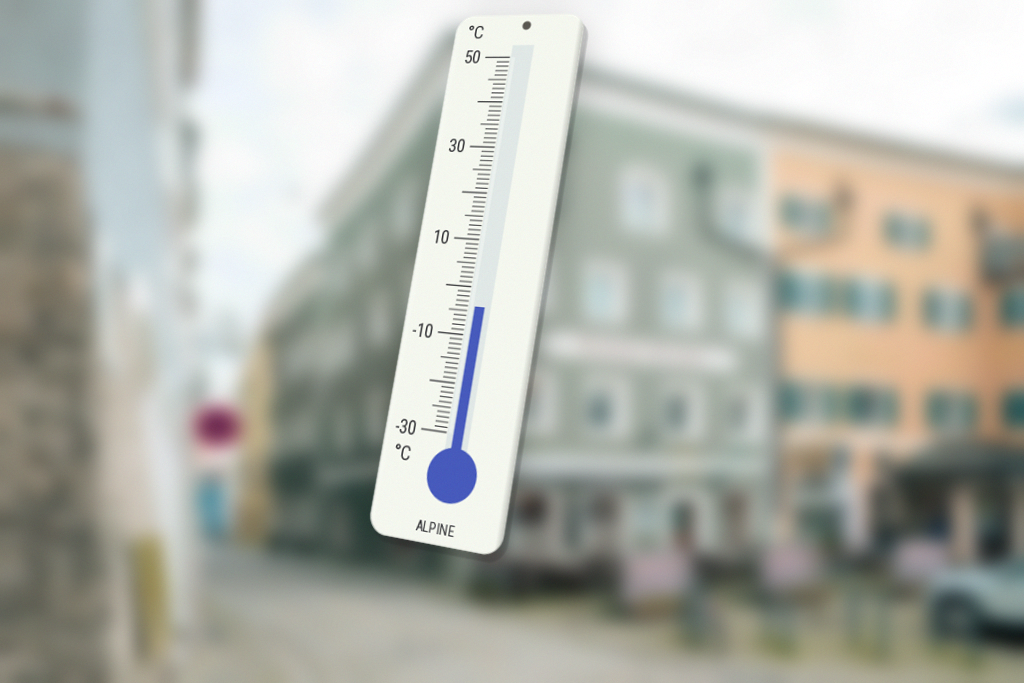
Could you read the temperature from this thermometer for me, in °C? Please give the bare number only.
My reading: -4
